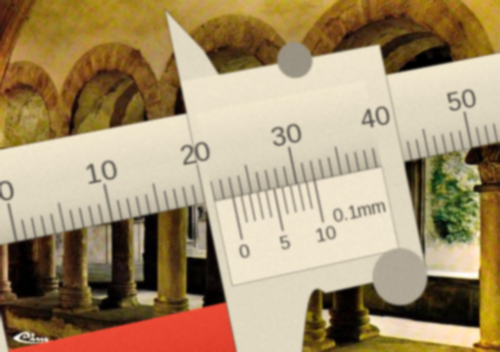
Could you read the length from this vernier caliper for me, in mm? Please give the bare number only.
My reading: 23.0
